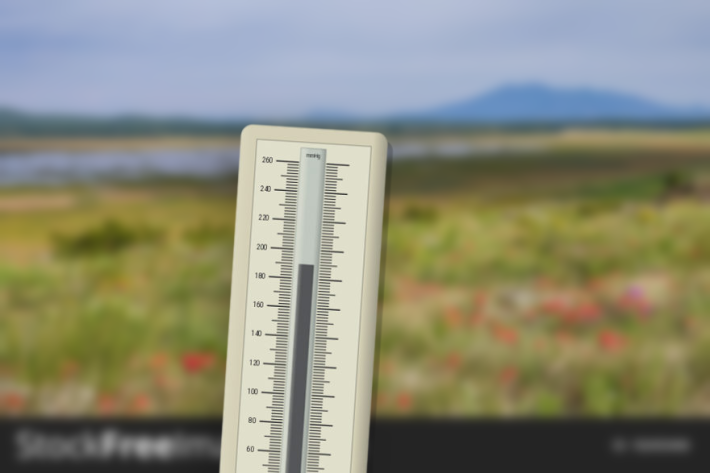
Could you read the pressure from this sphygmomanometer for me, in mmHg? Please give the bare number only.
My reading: 190
